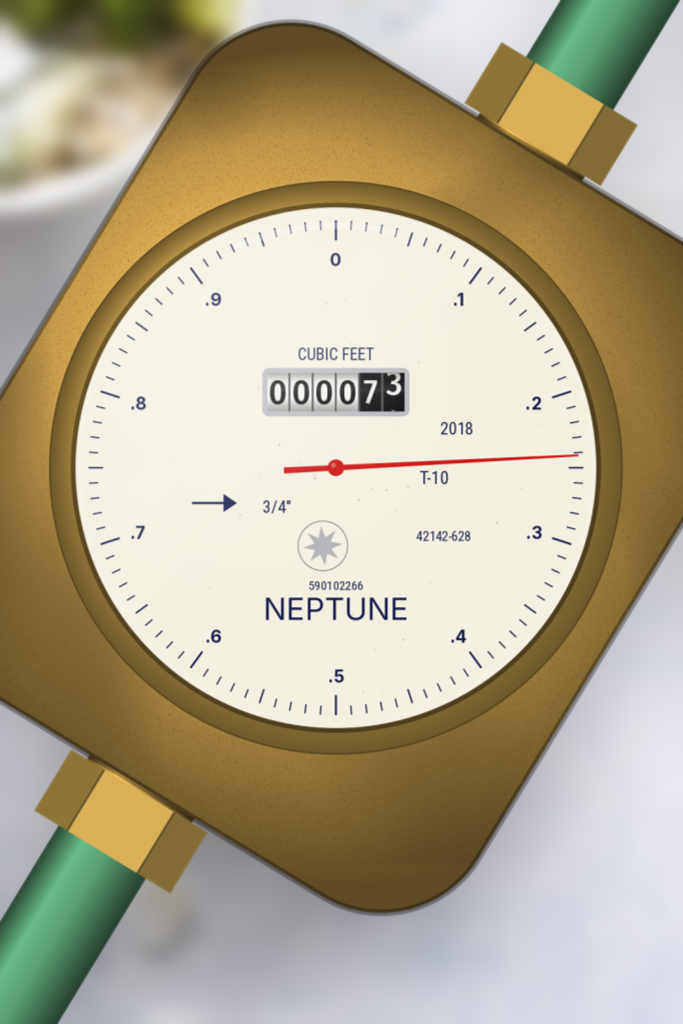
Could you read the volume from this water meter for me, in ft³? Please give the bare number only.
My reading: 73.24
